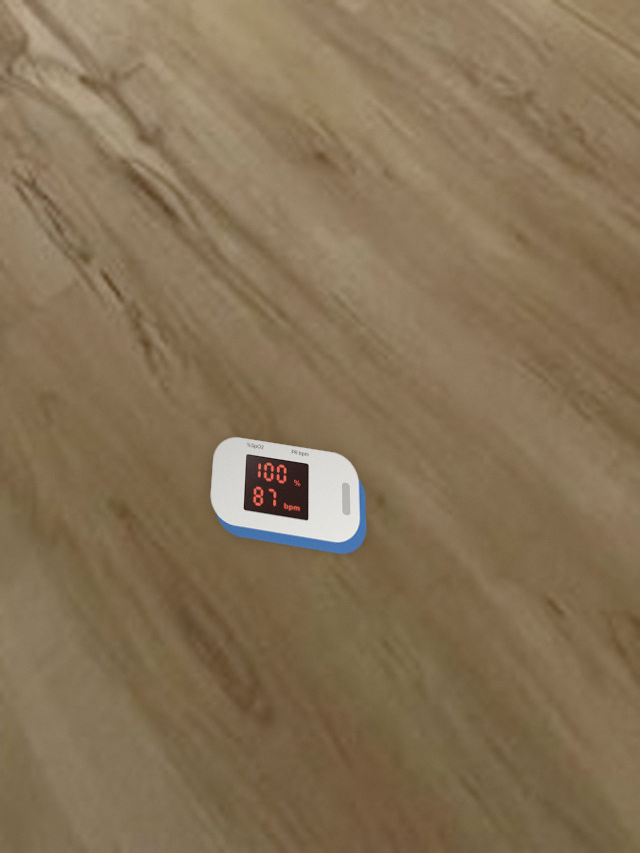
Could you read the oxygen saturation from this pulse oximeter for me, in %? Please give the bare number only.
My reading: 100
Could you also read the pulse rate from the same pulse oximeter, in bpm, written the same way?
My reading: 87
